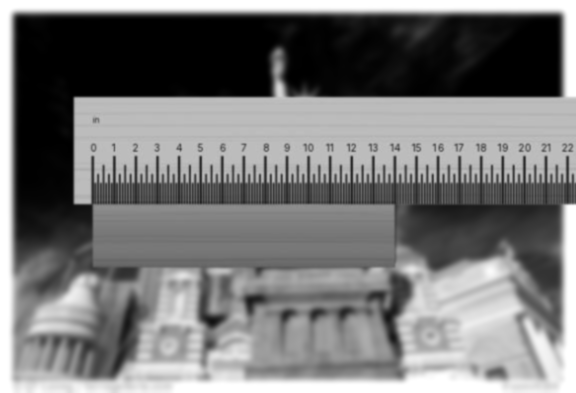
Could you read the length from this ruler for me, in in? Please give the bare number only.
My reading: 14
